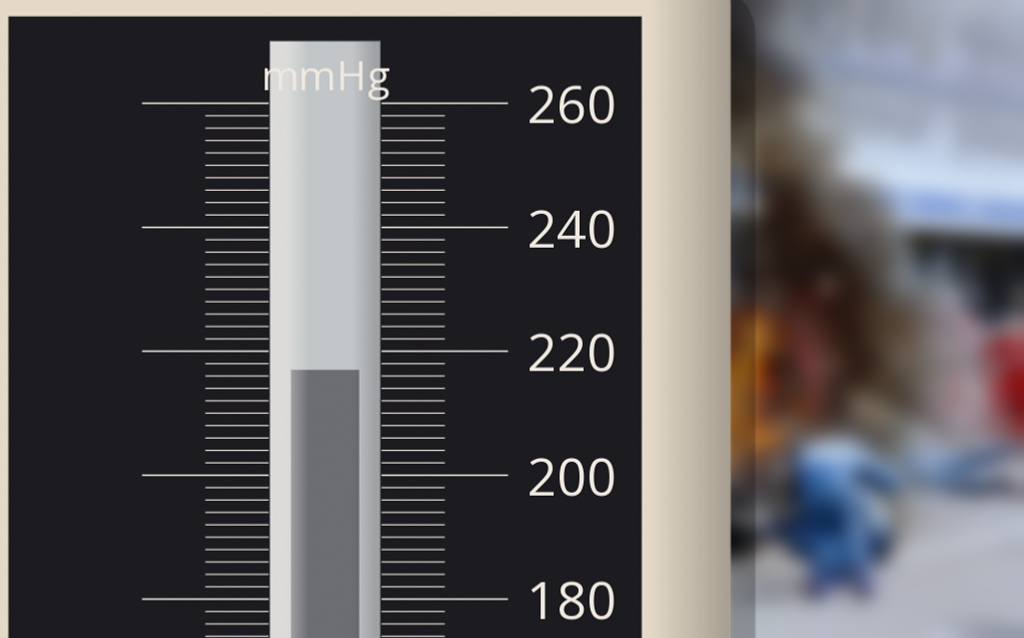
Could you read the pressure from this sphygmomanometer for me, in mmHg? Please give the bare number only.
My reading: 217
